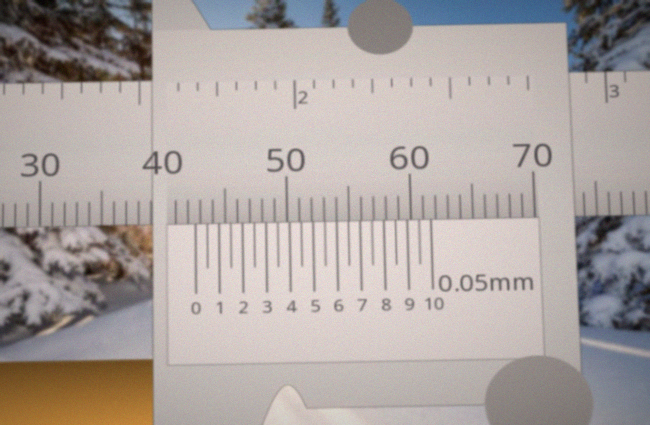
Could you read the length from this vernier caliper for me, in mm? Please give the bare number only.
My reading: 42.6
